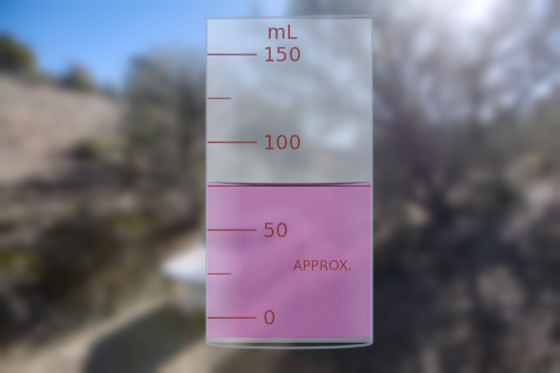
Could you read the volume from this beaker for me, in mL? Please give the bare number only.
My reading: 75
